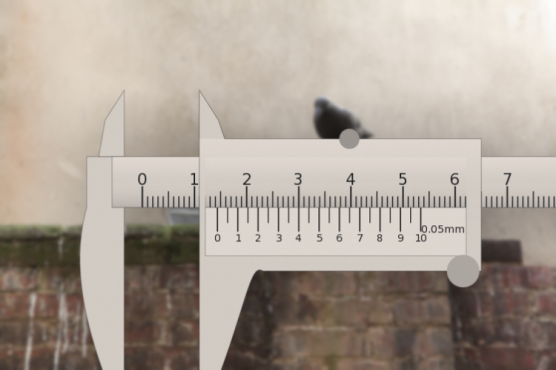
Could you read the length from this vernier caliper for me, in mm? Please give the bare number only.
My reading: 14.4
